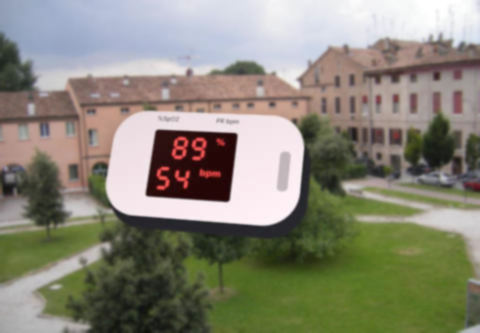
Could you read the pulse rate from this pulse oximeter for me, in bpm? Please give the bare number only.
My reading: 54
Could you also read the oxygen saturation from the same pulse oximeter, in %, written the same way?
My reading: 89
